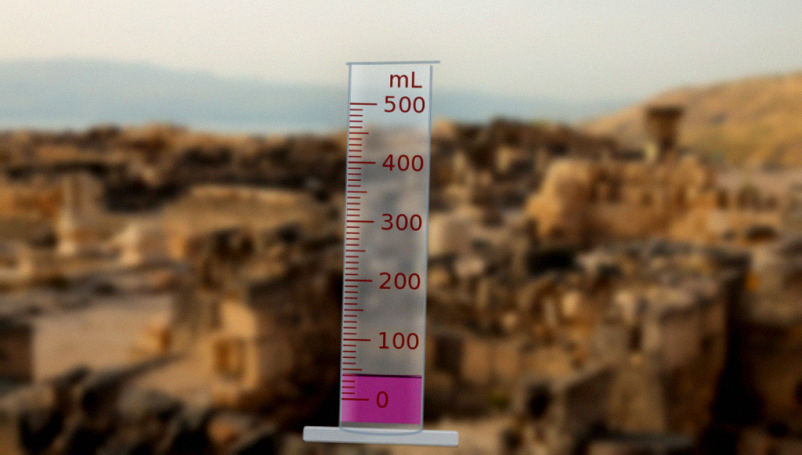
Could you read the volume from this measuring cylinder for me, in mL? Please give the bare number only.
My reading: 40
